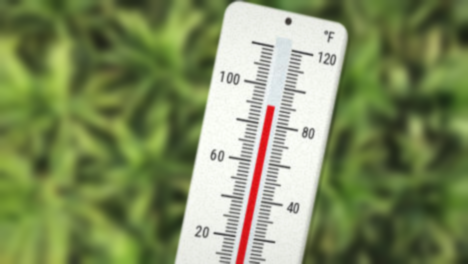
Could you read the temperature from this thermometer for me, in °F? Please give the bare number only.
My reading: 90
